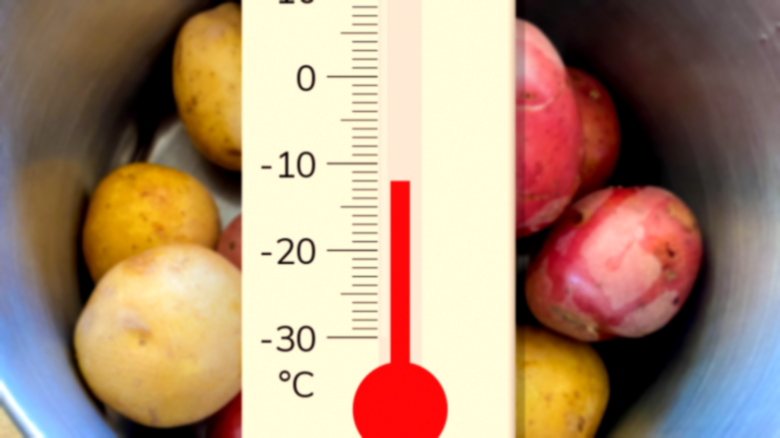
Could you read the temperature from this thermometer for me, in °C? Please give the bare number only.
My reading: -12
